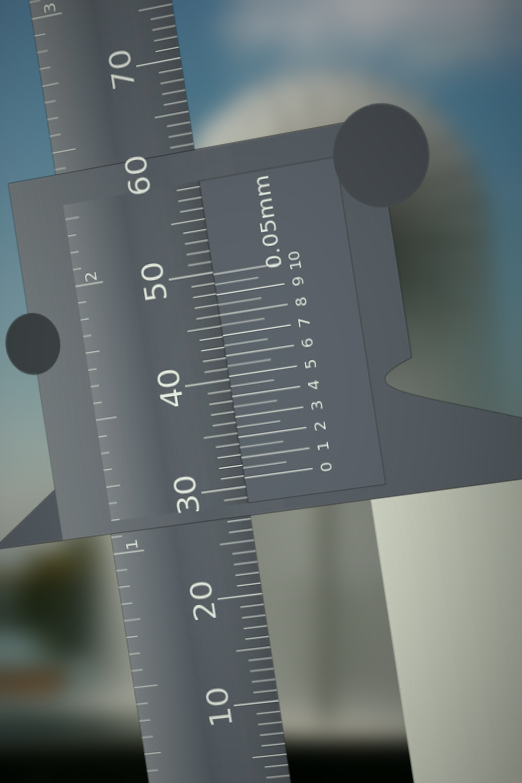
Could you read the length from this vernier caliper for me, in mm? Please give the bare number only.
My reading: 30.8
